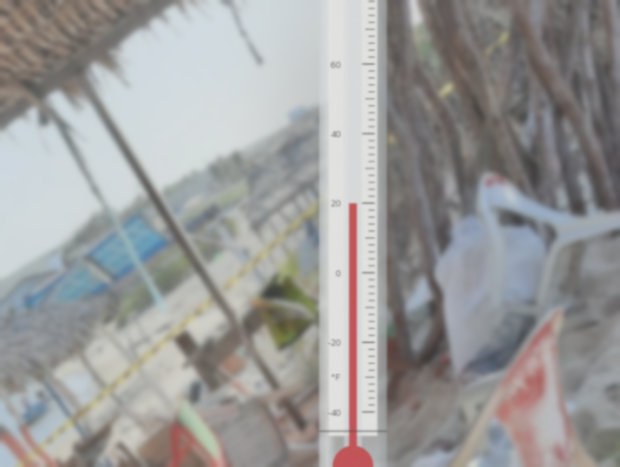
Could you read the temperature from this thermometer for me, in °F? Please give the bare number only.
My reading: 20
